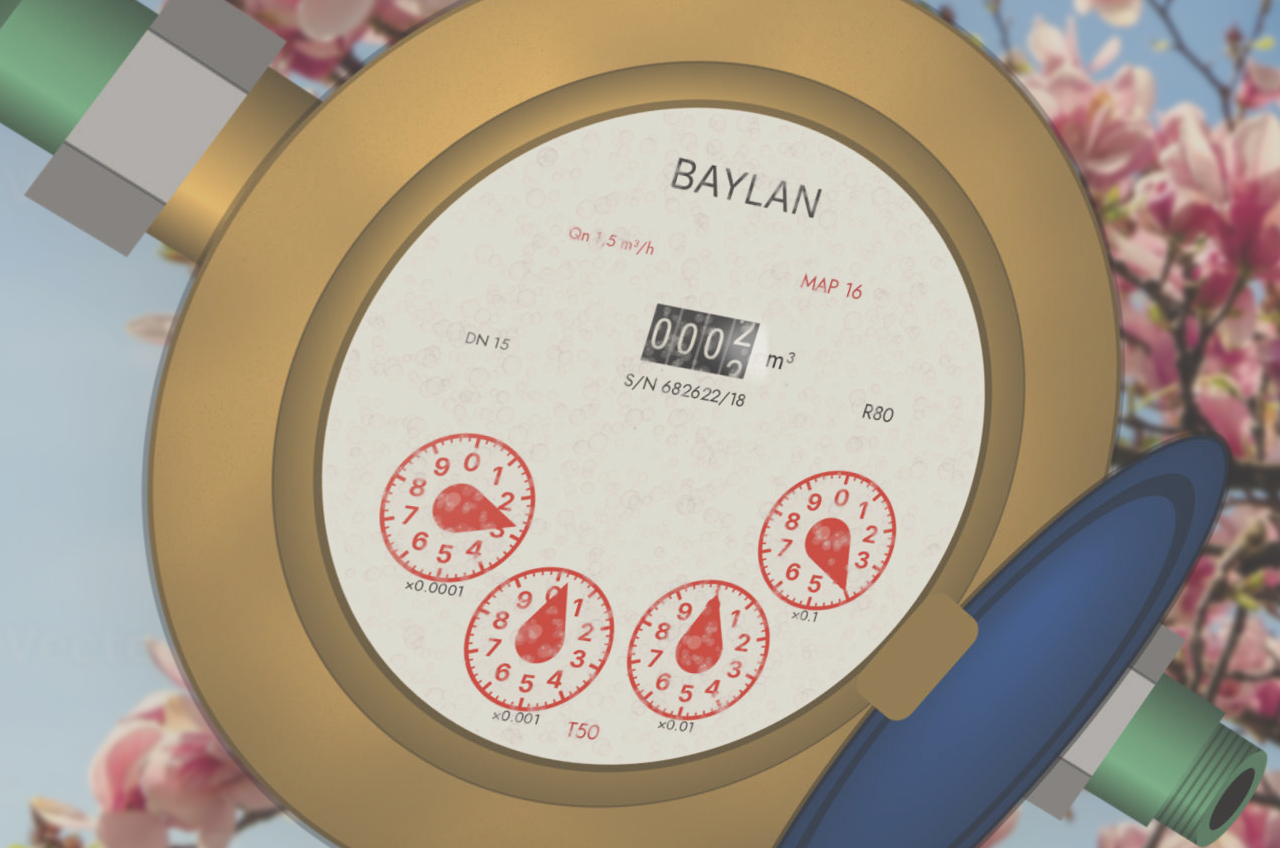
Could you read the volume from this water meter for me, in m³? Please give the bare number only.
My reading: 2.4002
